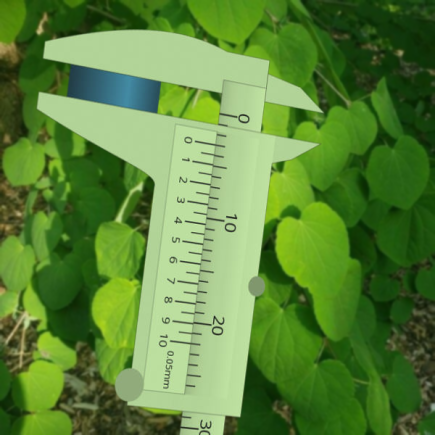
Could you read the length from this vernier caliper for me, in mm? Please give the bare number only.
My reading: 3.0
